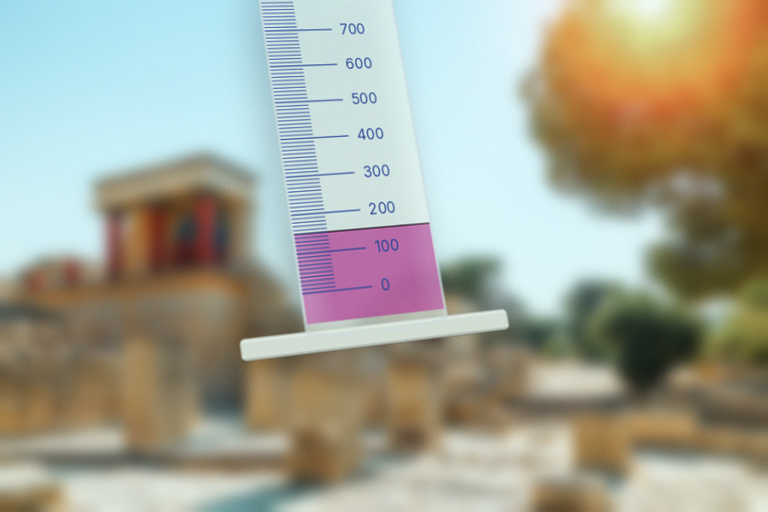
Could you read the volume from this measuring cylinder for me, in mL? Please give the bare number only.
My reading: 150
